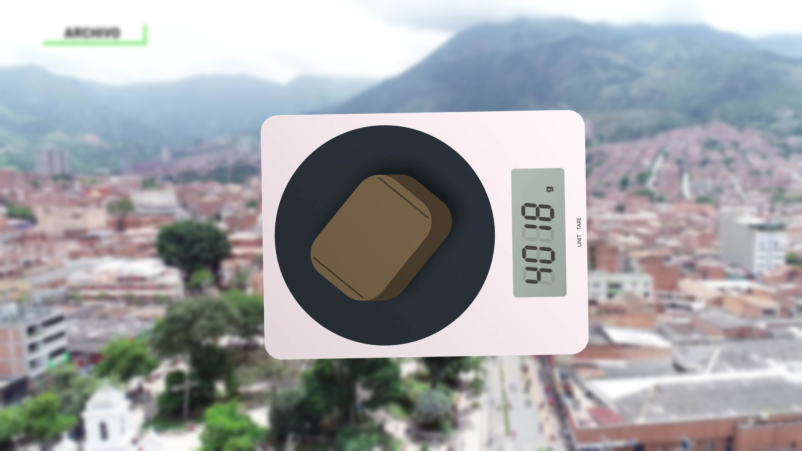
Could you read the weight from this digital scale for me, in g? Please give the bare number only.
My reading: 4018
